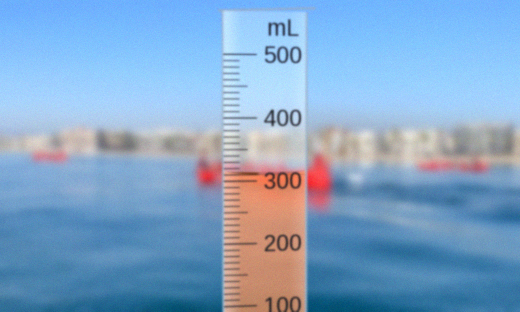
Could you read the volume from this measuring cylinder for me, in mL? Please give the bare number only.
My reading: 310
